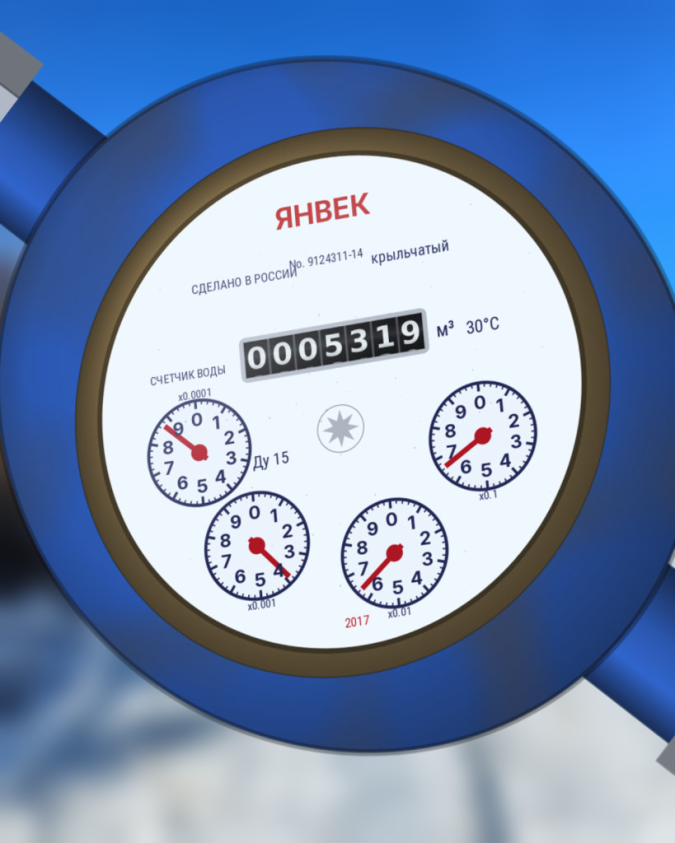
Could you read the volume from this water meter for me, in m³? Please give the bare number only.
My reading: 5319.6638
